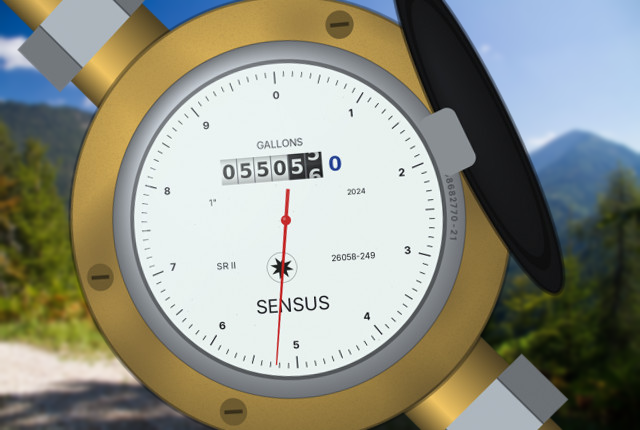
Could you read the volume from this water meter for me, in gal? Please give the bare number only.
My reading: 550555.2
